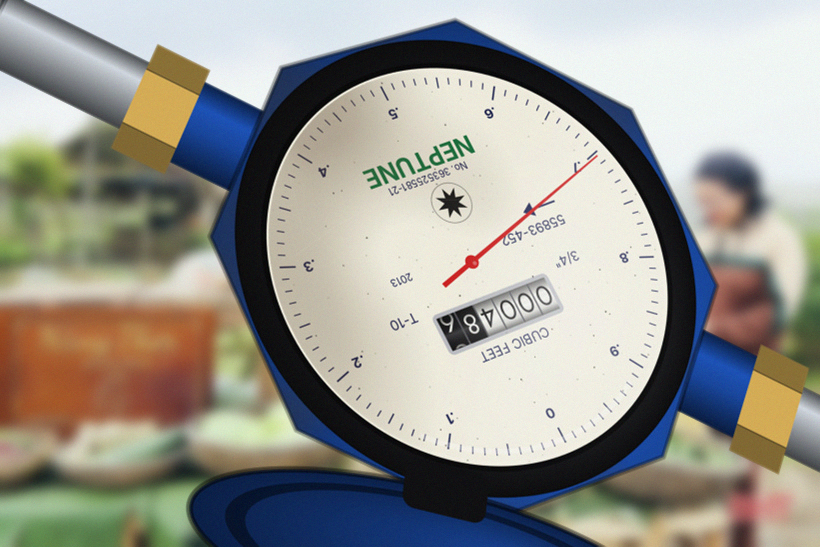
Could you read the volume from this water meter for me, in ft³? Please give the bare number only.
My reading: 485.70
